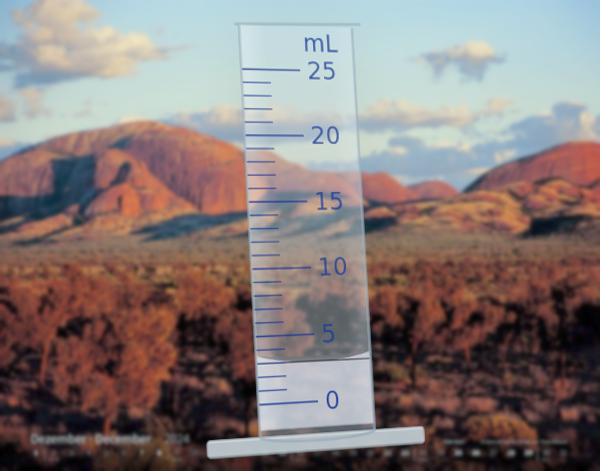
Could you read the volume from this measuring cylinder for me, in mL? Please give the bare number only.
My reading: 3
